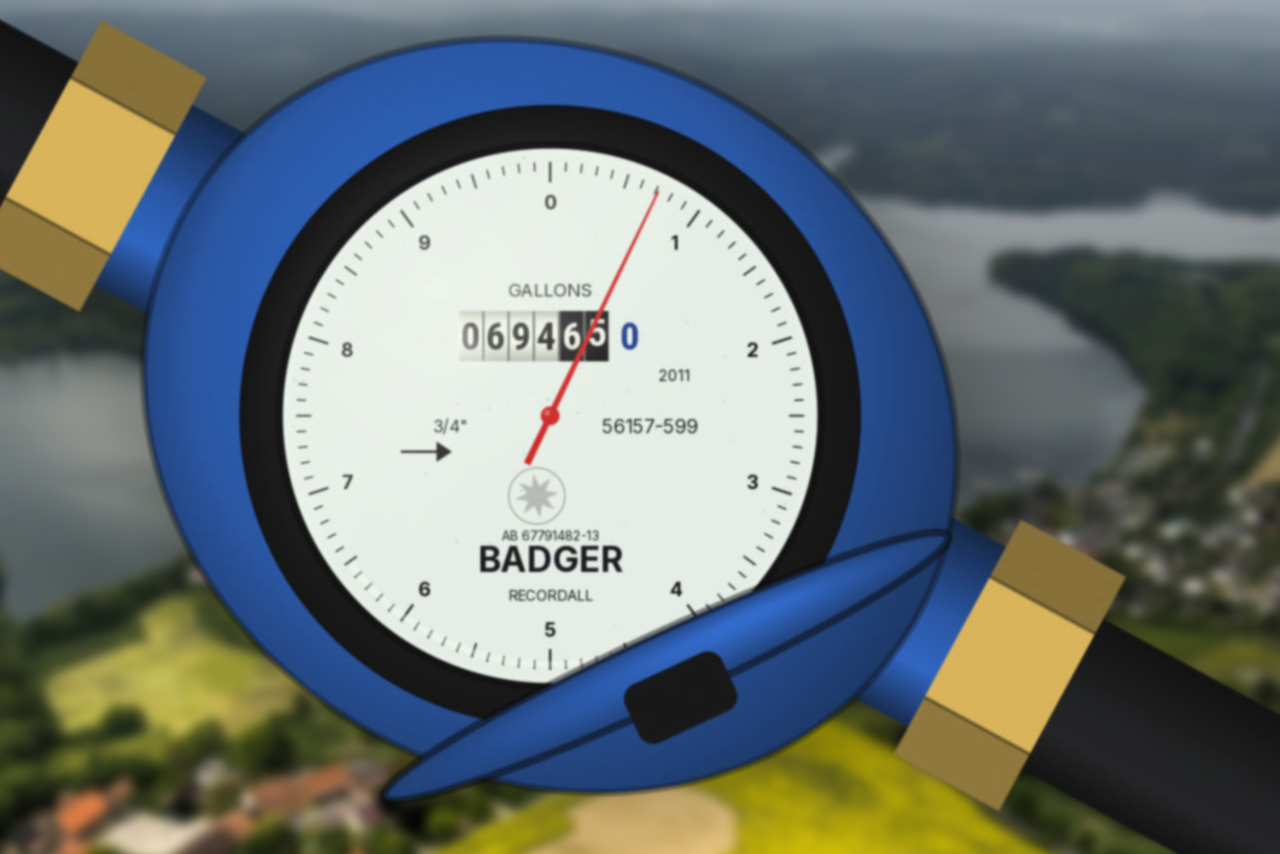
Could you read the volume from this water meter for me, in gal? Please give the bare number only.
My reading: 694650.7
